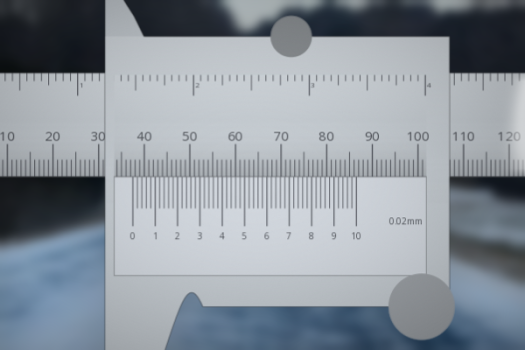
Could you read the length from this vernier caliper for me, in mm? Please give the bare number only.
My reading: 37.5
